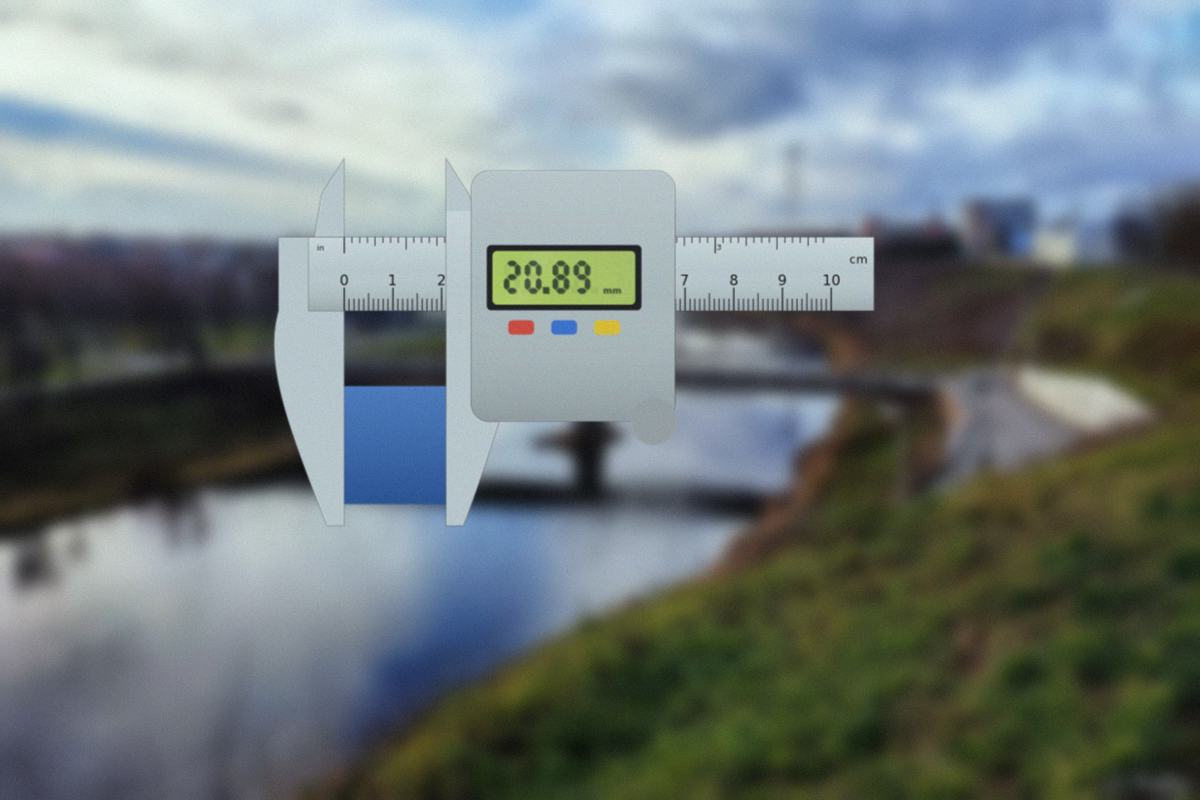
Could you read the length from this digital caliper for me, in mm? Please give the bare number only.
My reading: 20.89
